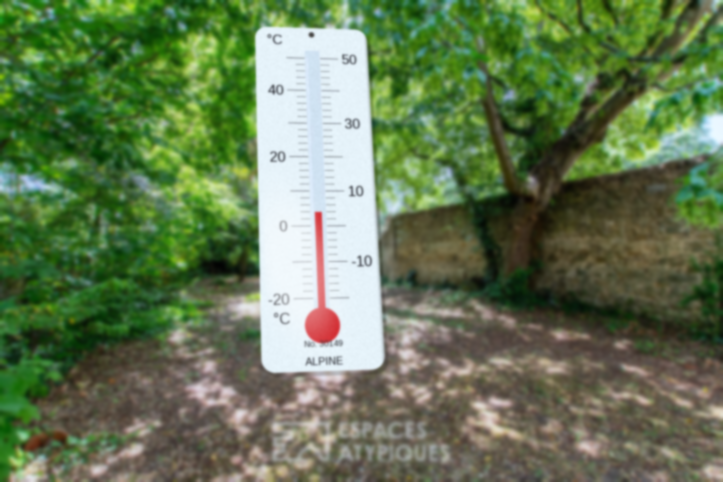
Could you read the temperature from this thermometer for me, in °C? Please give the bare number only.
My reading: 4
